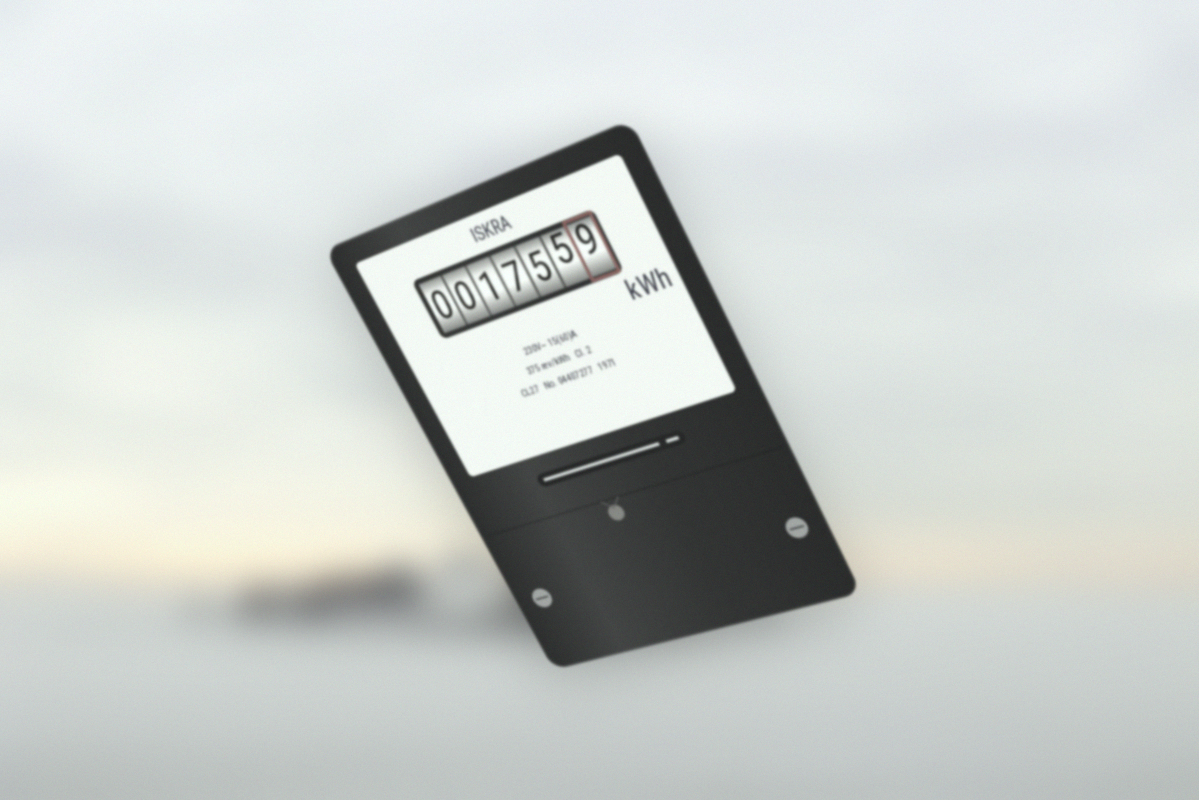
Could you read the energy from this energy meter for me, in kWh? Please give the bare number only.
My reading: 1755.9
